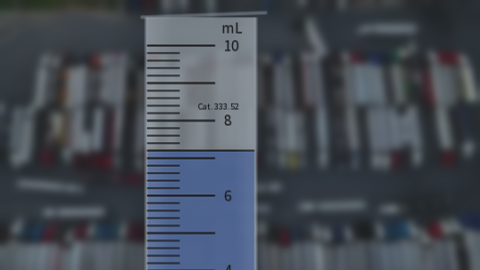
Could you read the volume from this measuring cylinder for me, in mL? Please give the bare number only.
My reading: 7.2
